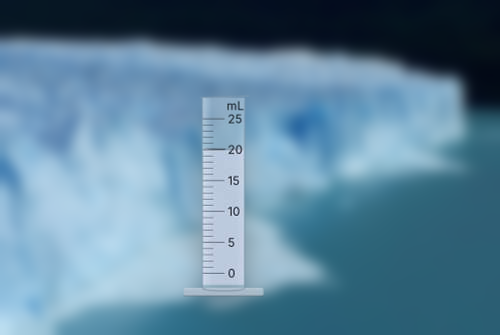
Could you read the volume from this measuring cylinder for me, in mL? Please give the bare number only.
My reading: 20
